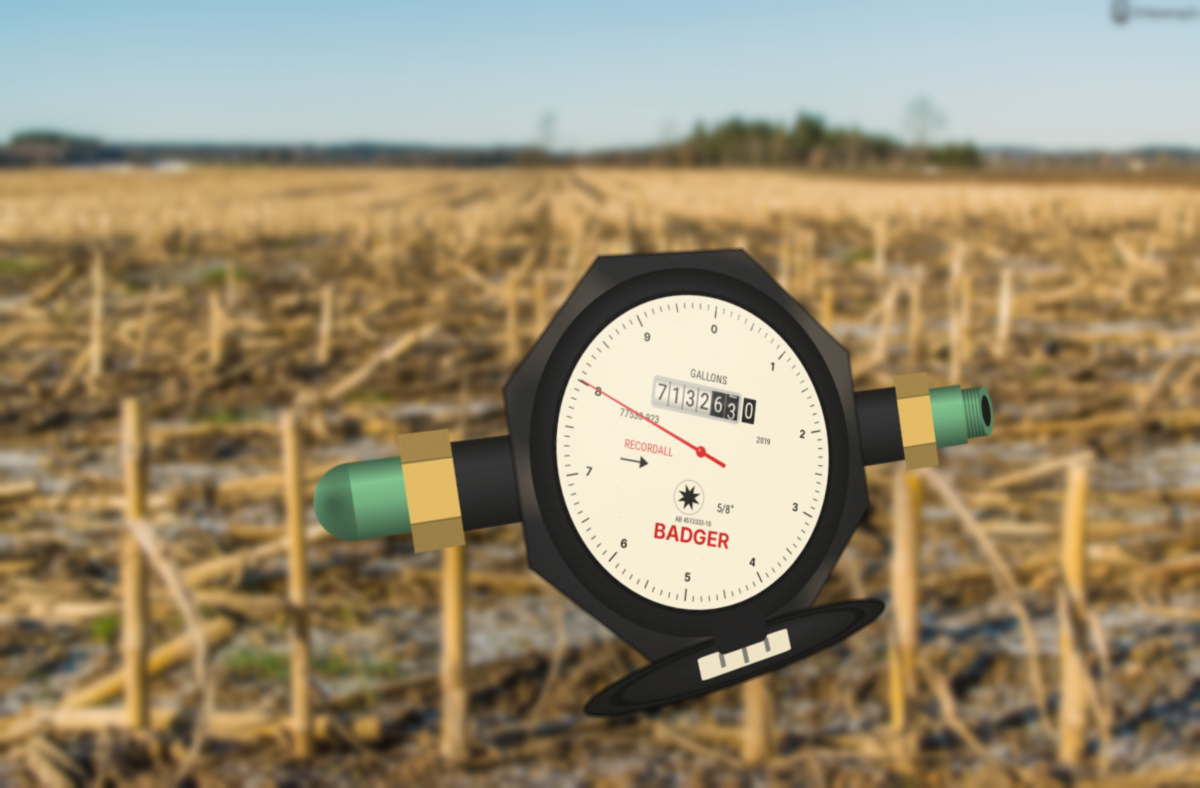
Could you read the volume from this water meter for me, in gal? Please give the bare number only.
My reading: 7132628.0
